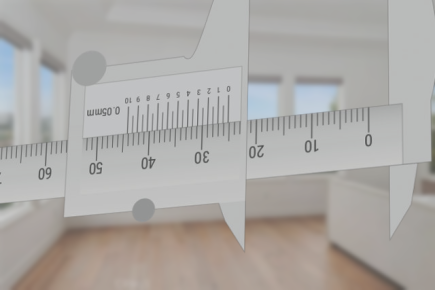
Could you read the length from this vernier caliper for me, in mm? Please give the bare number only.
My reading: 25.2
